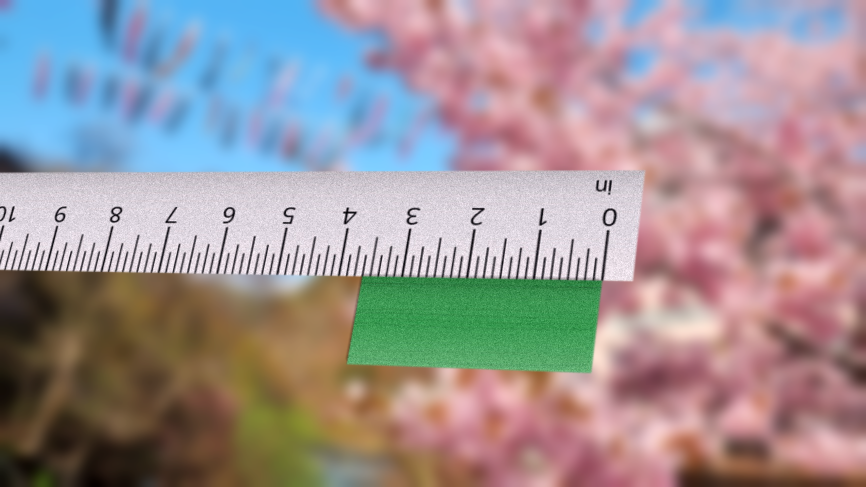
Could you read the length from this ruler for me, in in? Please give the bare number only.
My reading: 3.625
